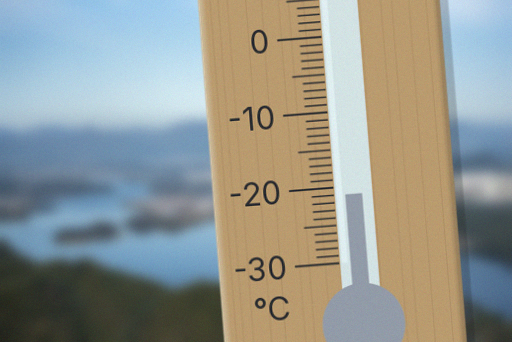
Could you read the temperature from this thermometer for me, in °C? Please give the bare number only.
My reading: -21
